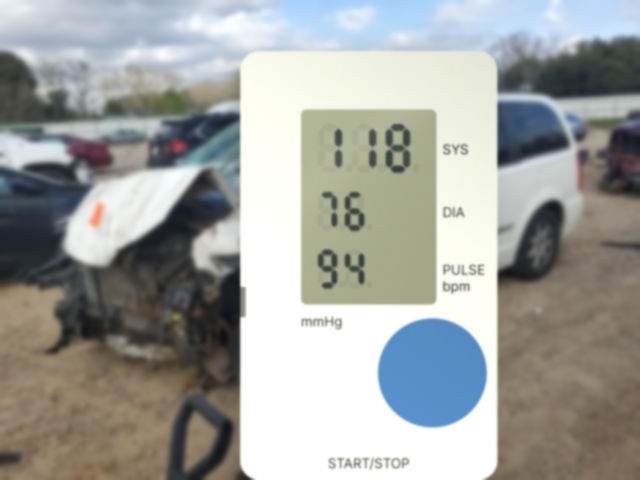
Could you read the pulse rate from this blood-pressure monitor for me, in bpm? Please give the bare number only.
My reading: 94
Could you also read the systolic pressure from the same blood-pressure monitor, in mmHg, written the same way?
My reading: 118
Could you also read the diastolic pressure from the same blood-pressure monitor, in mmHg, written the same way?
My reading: 76
